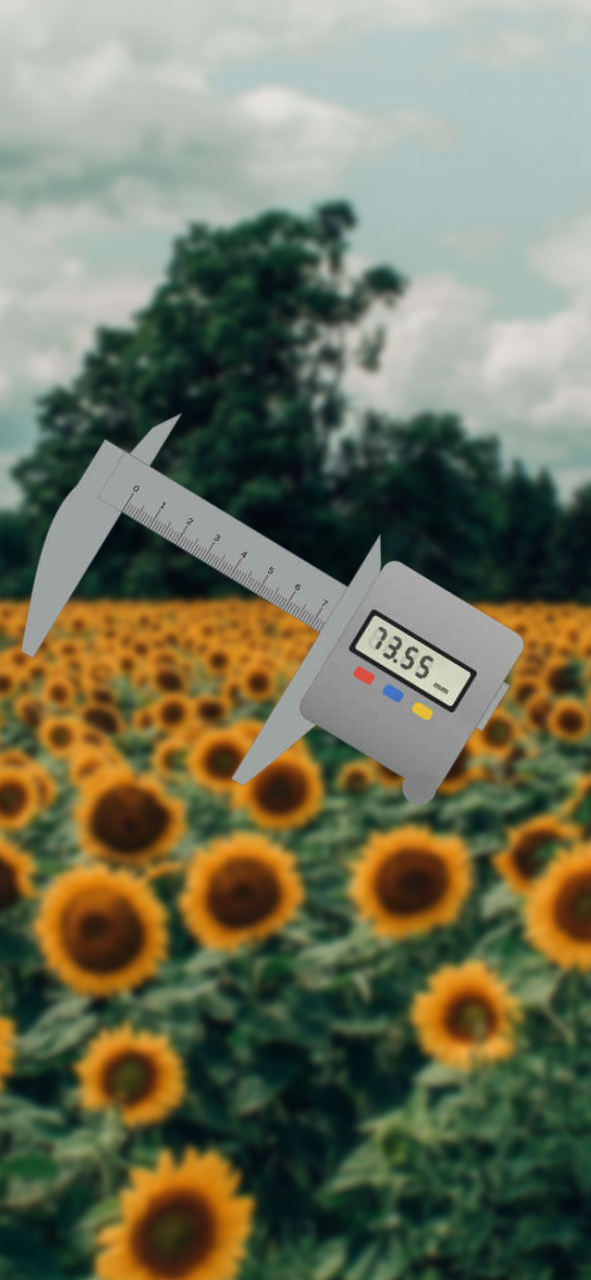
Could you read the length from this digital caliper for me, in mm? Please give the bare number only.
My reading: 73.55
